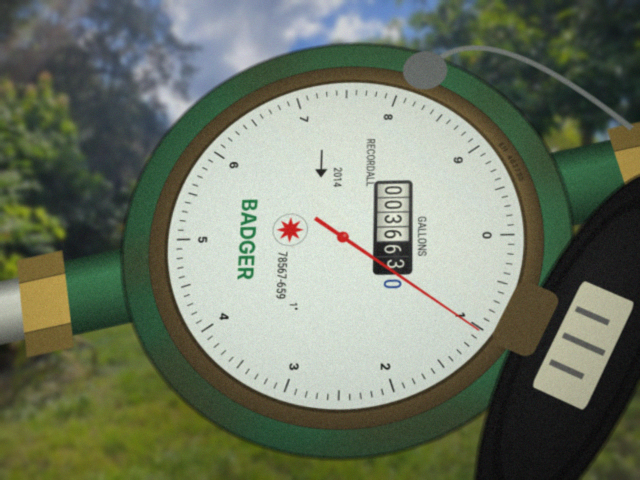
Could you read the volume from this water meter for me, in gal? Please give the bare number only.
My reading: 36631.0
